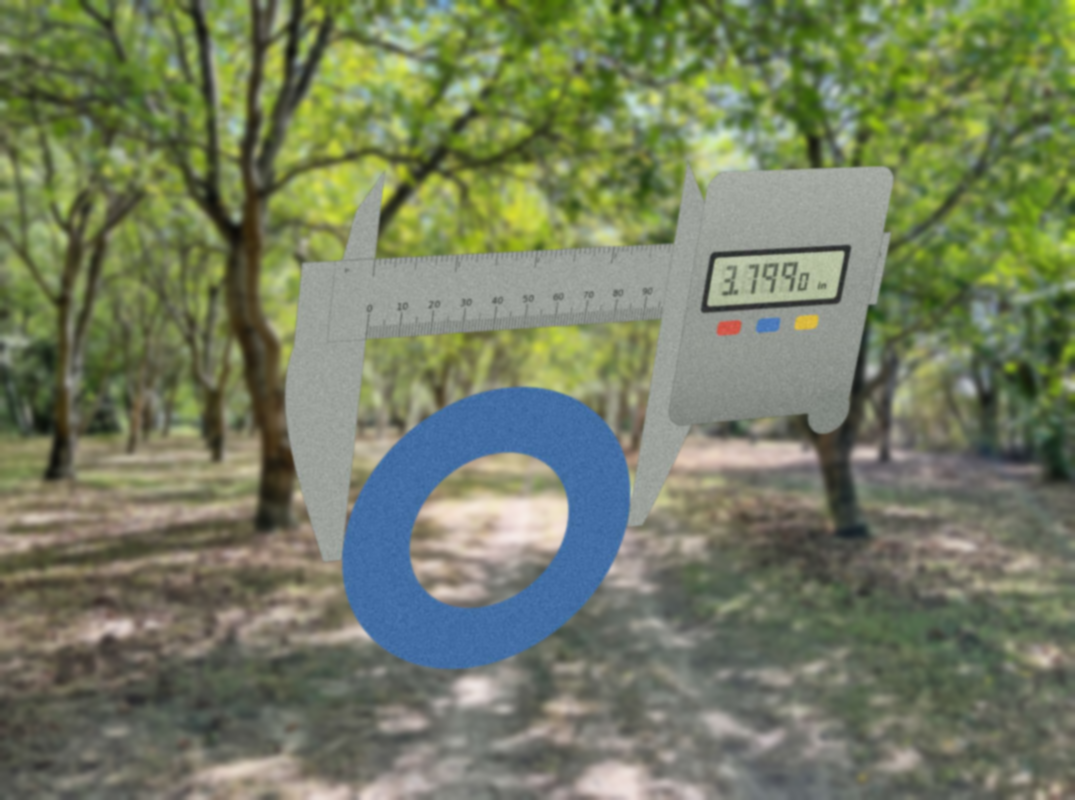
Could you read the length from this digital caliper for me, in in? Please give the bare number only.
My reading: 3.7990
